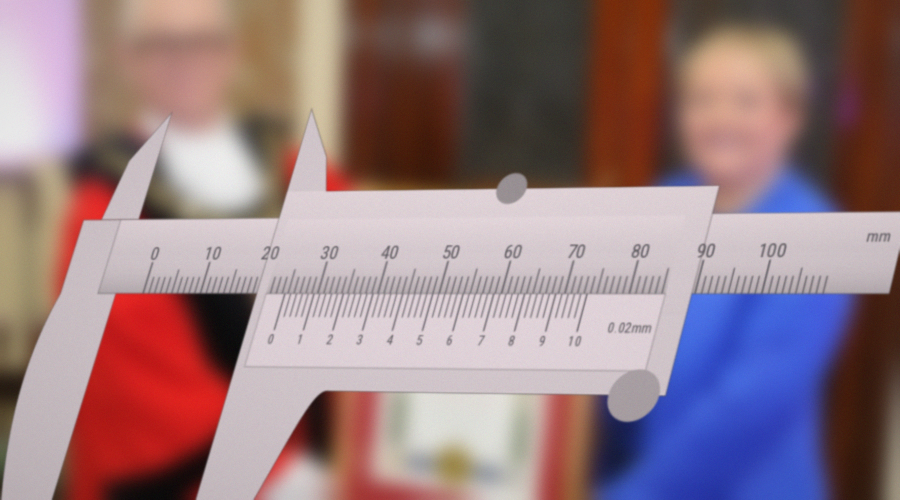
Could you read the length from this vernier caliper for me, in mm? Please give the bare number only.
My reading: 24.5
